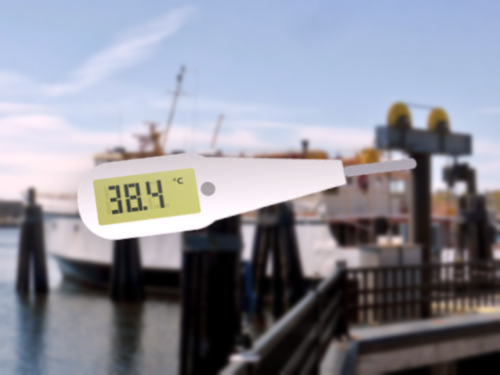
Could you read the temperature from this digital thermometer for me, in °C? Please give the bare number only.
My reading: 38.4
